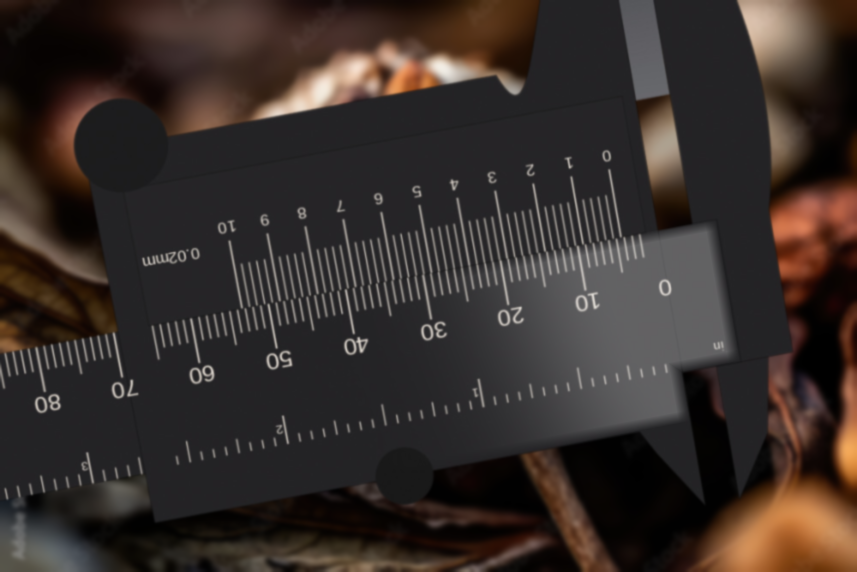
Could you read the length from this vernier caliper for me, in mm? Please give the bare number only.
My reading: 4.4
